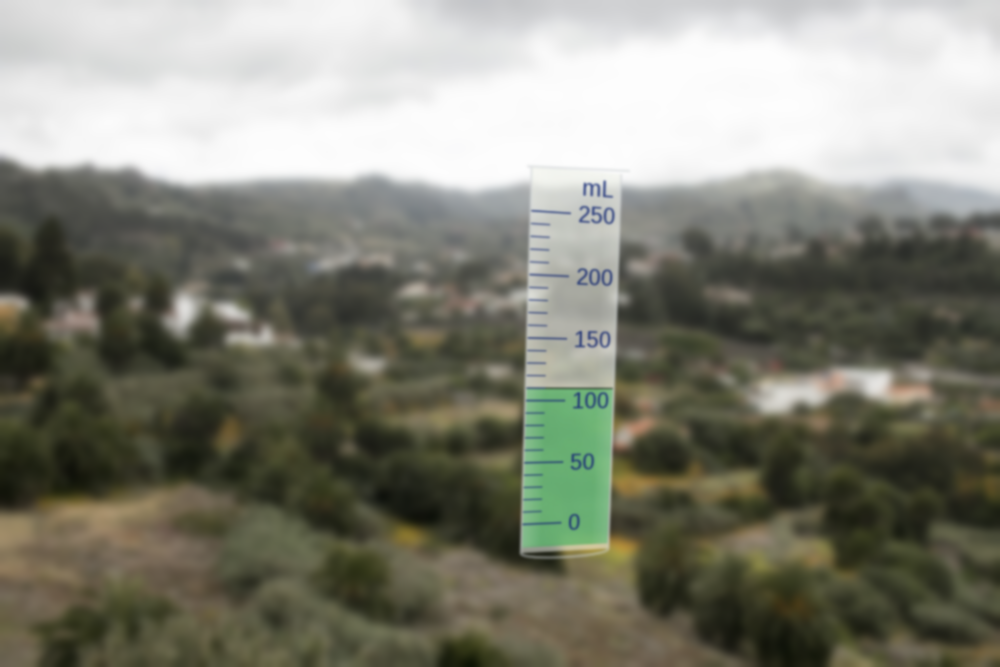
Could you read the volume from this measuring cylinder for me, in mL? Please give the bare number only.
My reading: 110
